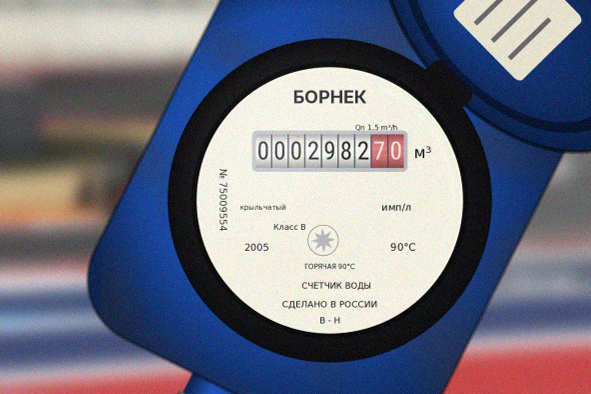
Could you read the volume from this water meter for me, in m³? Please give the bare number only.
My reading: 2982.70
